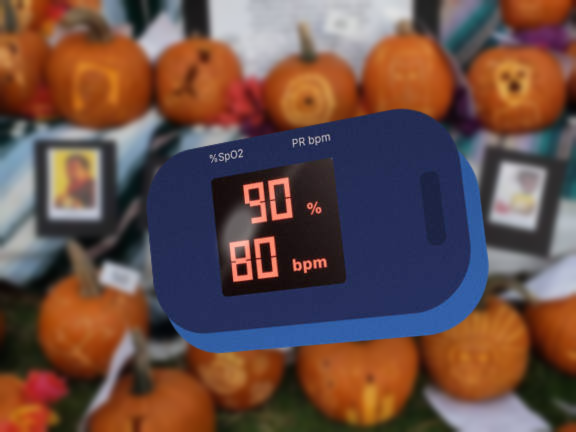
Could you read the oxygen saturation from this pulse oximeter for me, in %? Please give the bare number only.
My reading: 90
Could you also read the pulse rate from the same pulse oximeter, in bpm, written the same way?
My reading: 80
